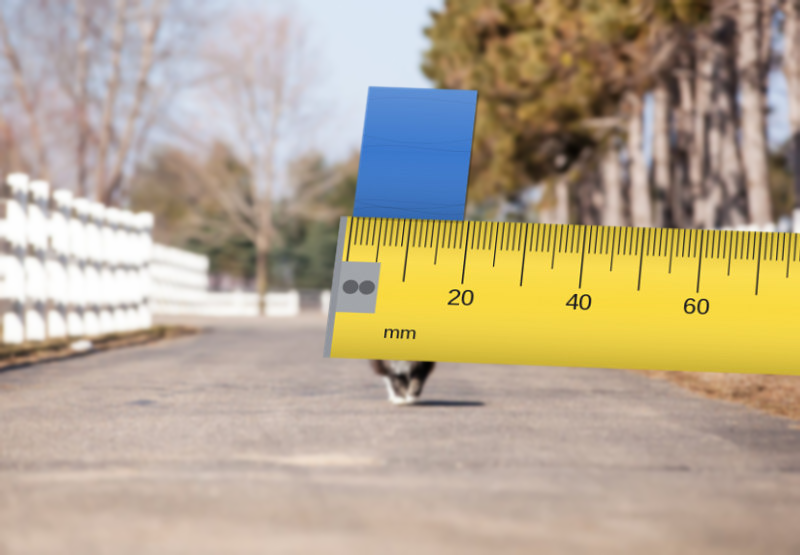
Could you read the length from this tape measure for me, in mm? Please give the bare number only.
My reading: 19
